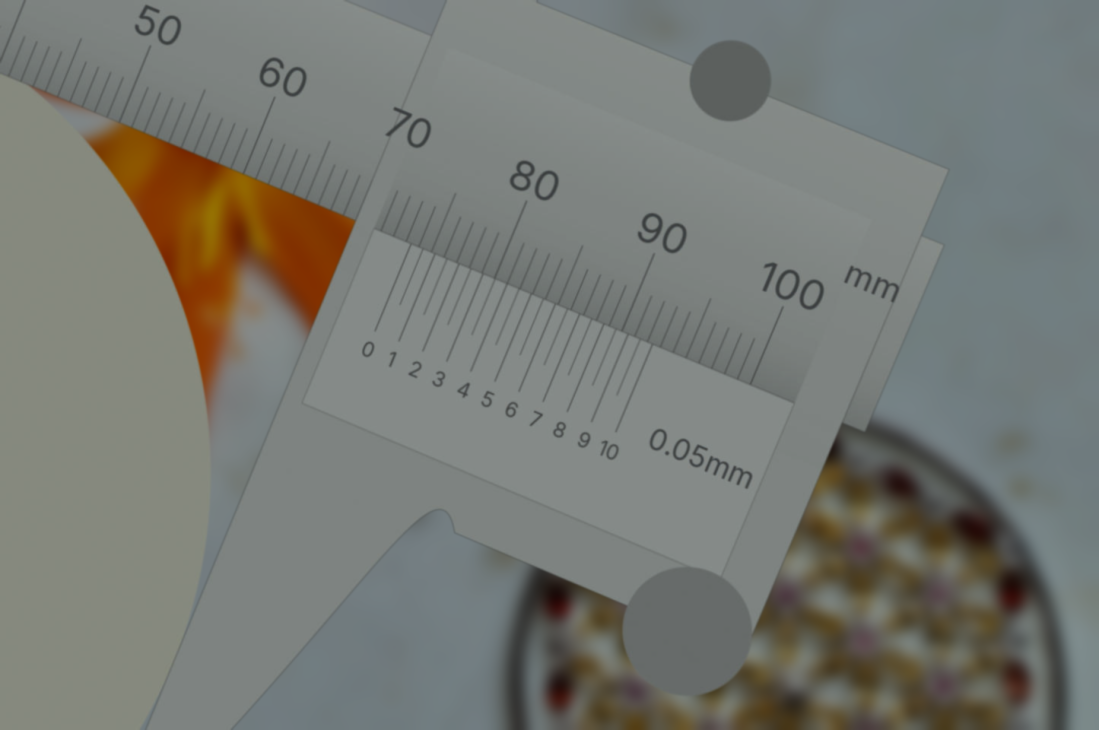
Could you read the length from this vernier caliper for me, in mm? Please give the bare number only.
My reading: 73.4
